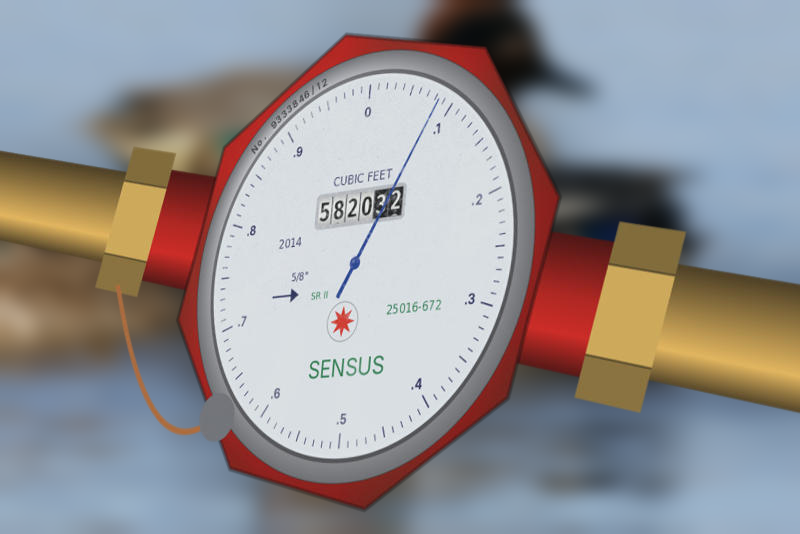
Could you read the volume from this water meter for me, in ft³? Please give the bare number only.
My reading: 582032.08
